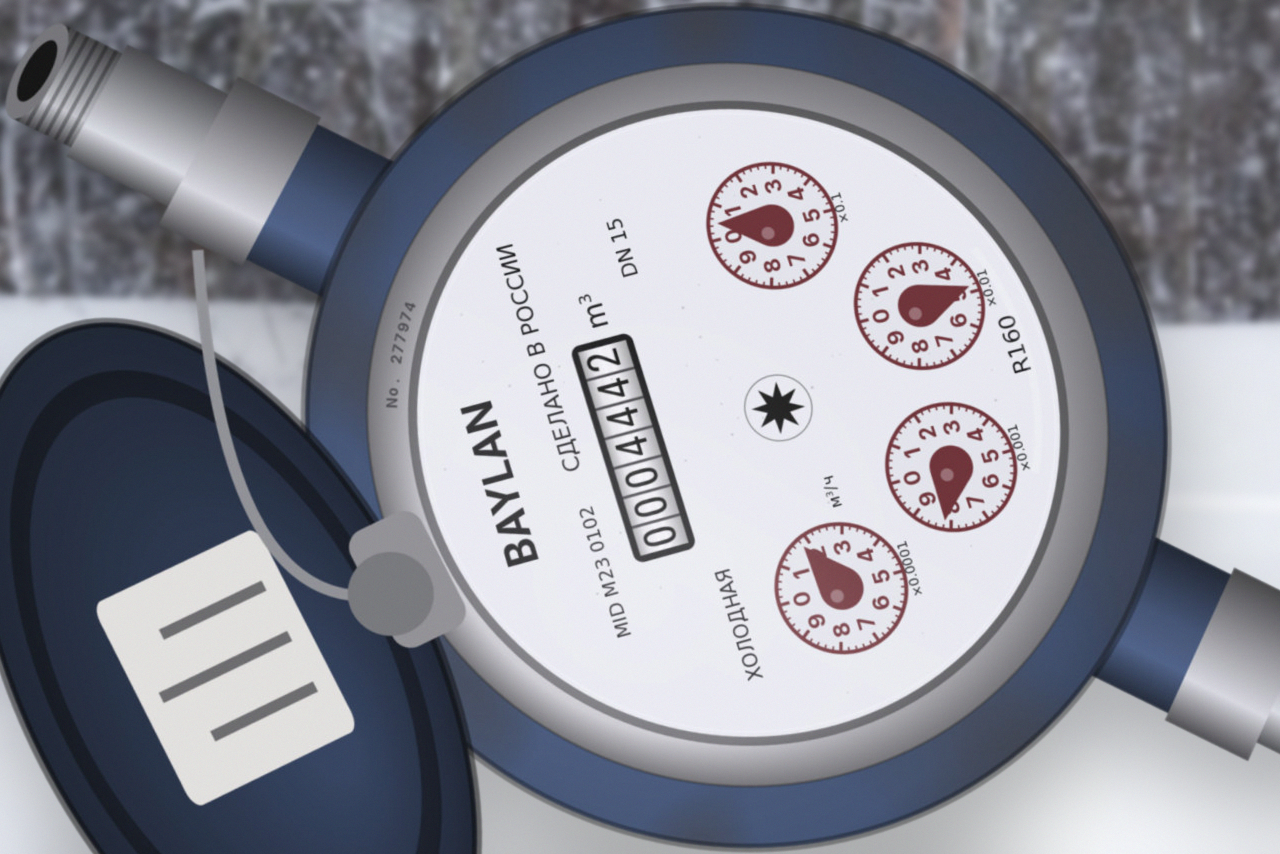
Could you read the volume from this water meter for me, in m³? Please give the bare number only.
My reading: 4442.0481
